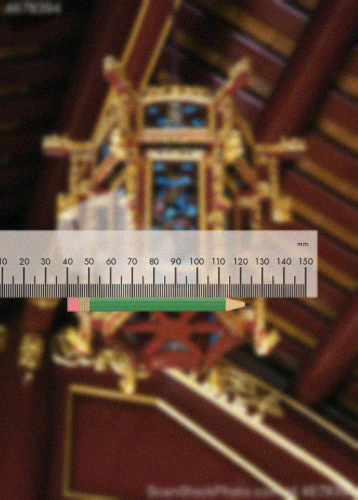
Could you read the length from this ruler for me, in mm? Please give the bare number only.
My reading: 85
